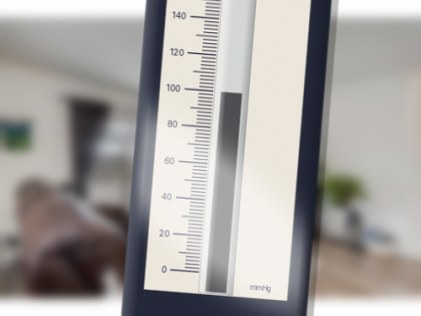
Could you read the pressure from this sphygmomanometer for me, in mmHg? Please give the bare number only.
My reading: 100
